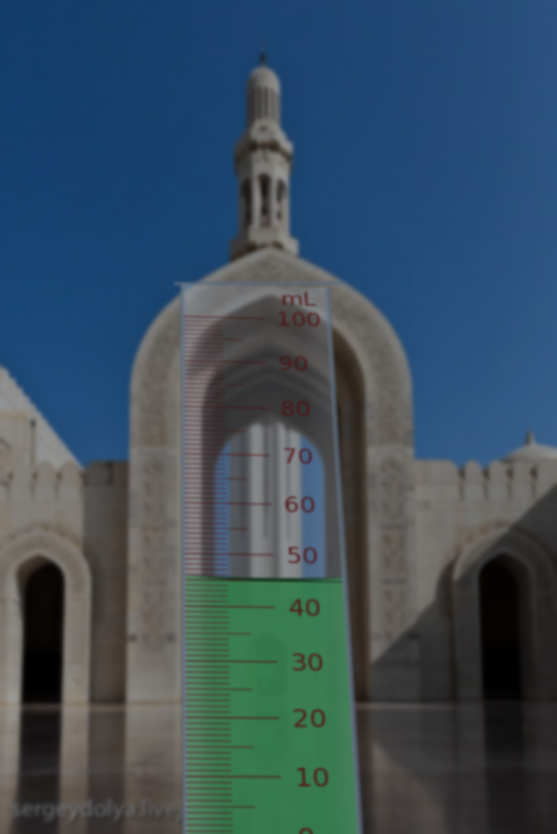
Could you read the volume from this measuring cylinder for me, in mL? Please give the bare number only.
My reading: 45
